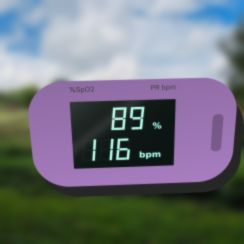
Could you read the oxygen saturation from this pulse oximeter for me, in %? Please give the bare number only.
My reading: 89
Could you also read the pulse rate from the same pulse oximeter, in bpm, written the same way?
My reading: 116
